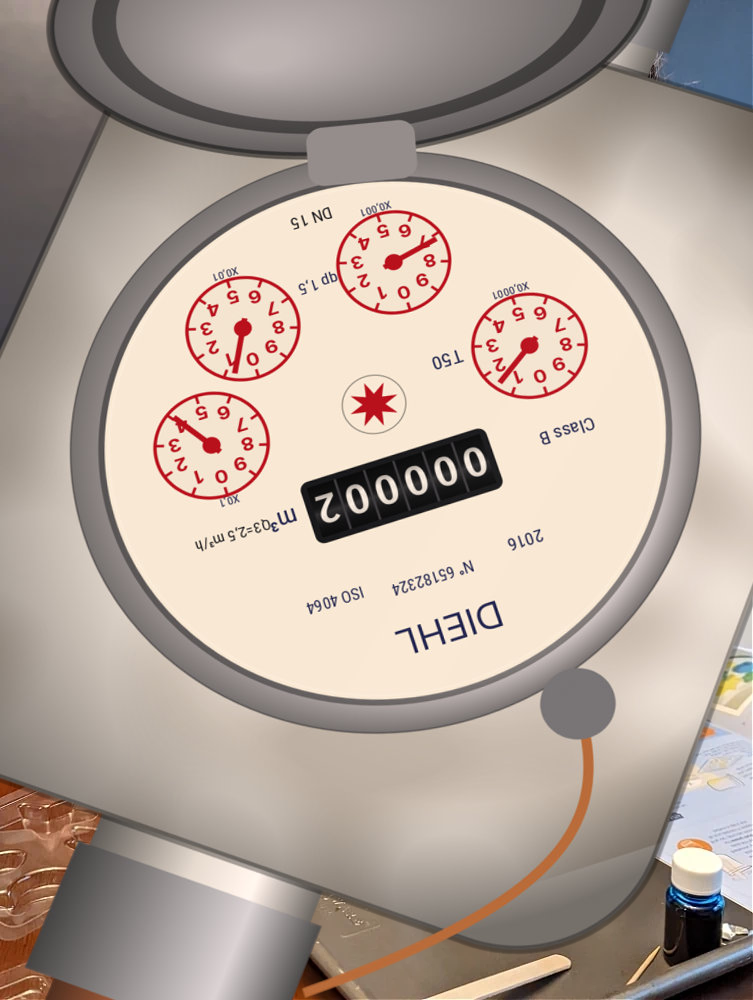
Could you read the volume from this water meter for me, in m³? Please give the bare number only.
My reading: 2.4071
